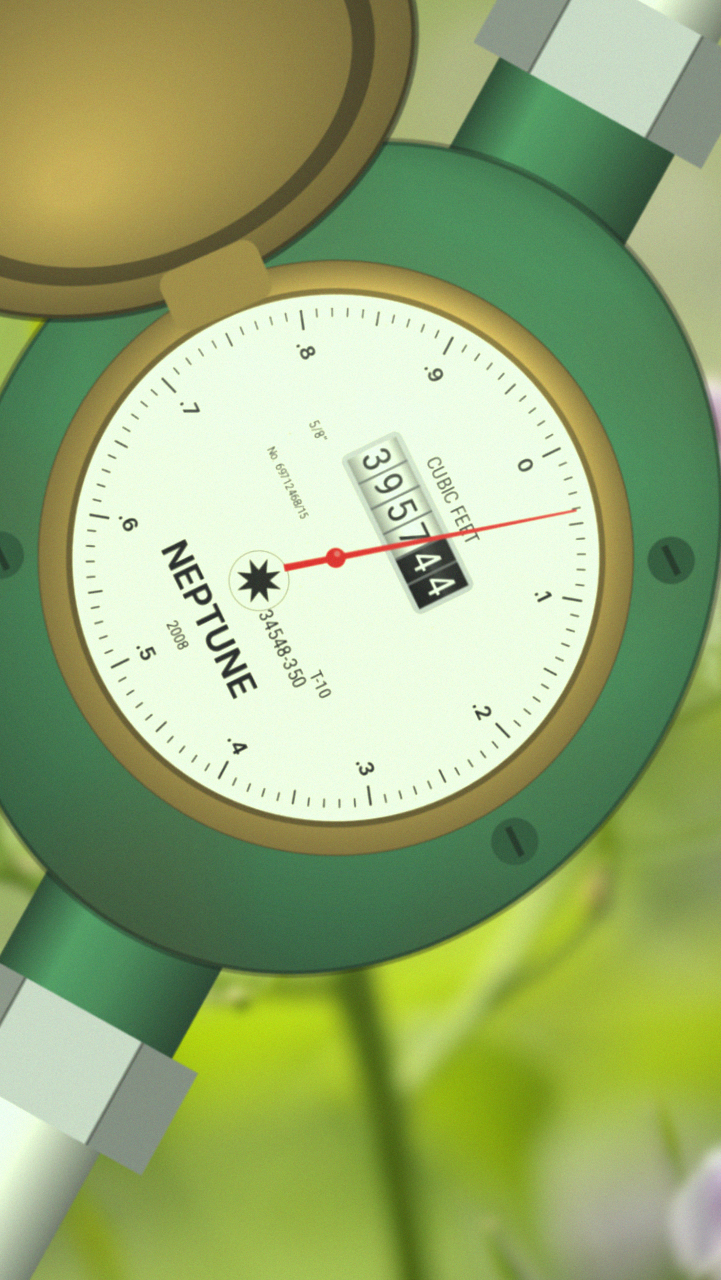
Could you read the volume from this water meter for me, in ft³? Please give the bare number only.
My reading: 395744.04
